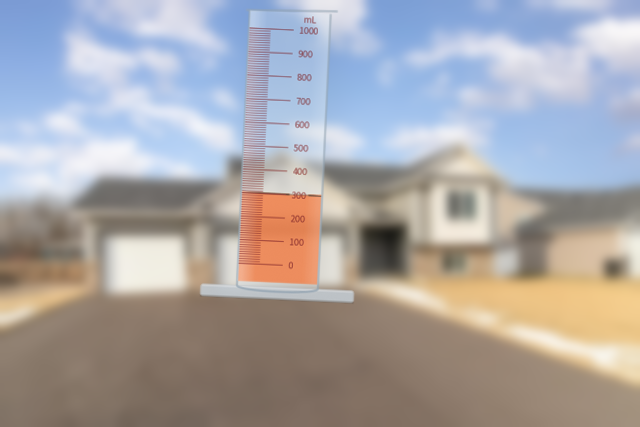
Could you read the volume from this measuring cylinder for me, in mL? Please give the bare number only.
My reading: 300
